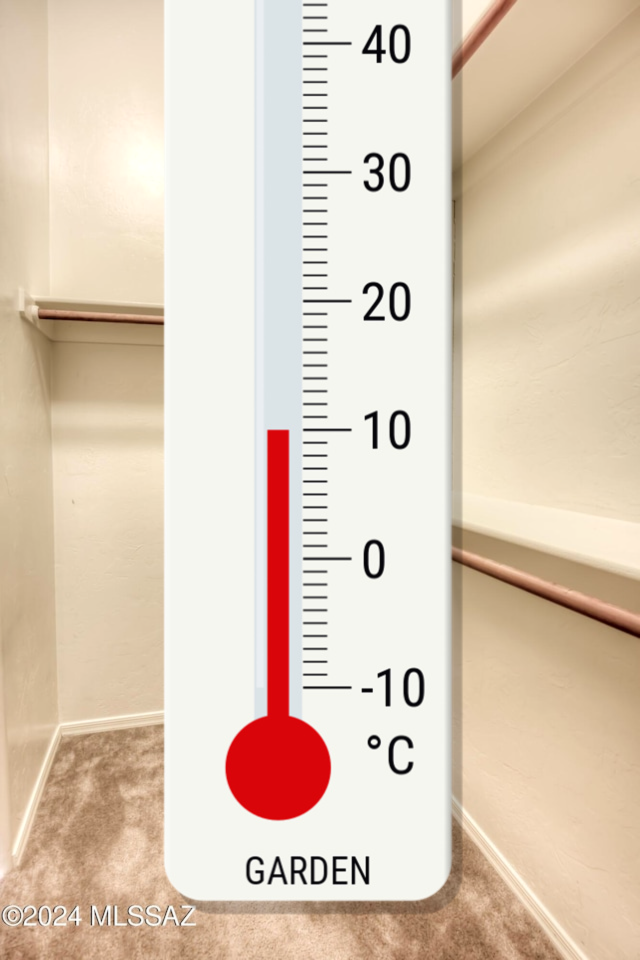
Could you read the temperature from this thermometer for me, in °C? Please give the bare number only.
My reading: 10
